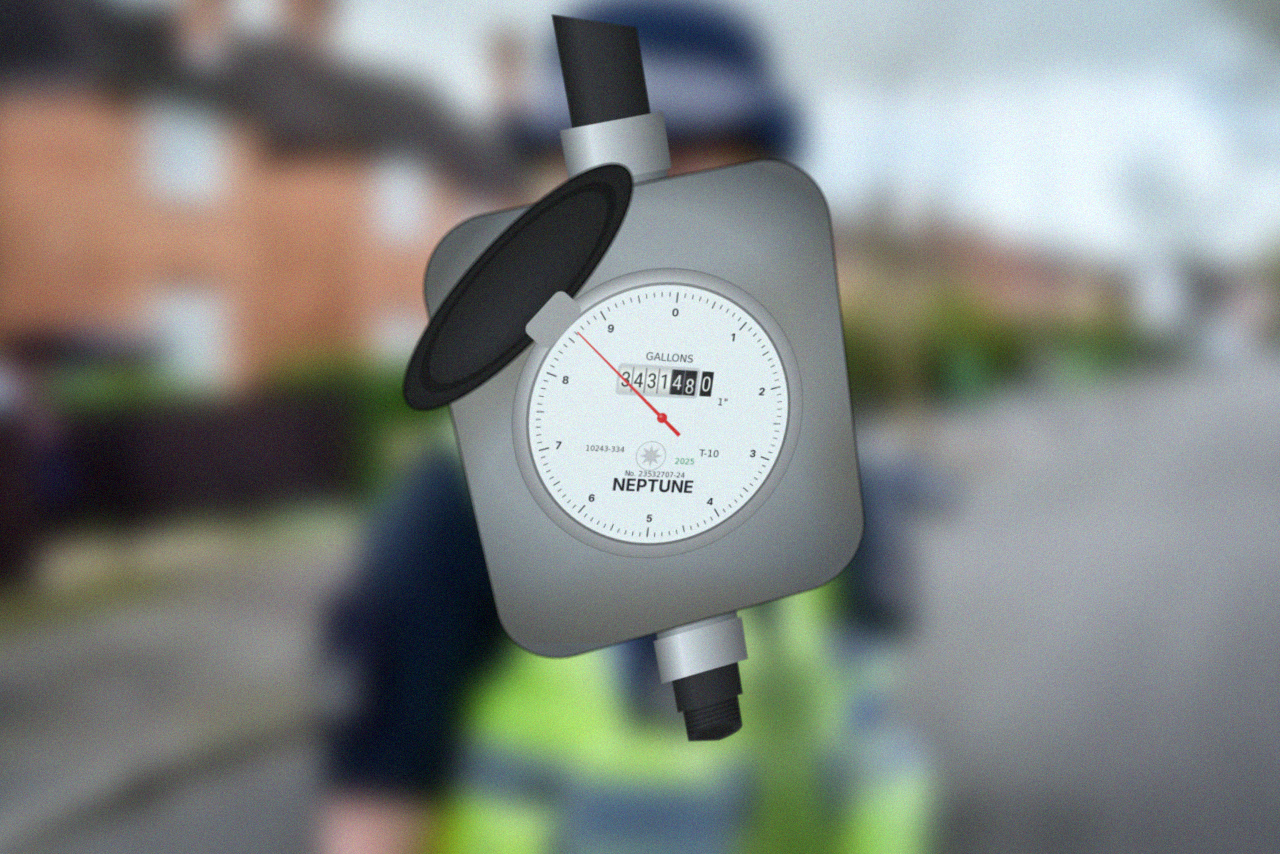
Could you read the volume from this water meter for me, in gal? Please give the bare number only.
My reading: 3431478.6
